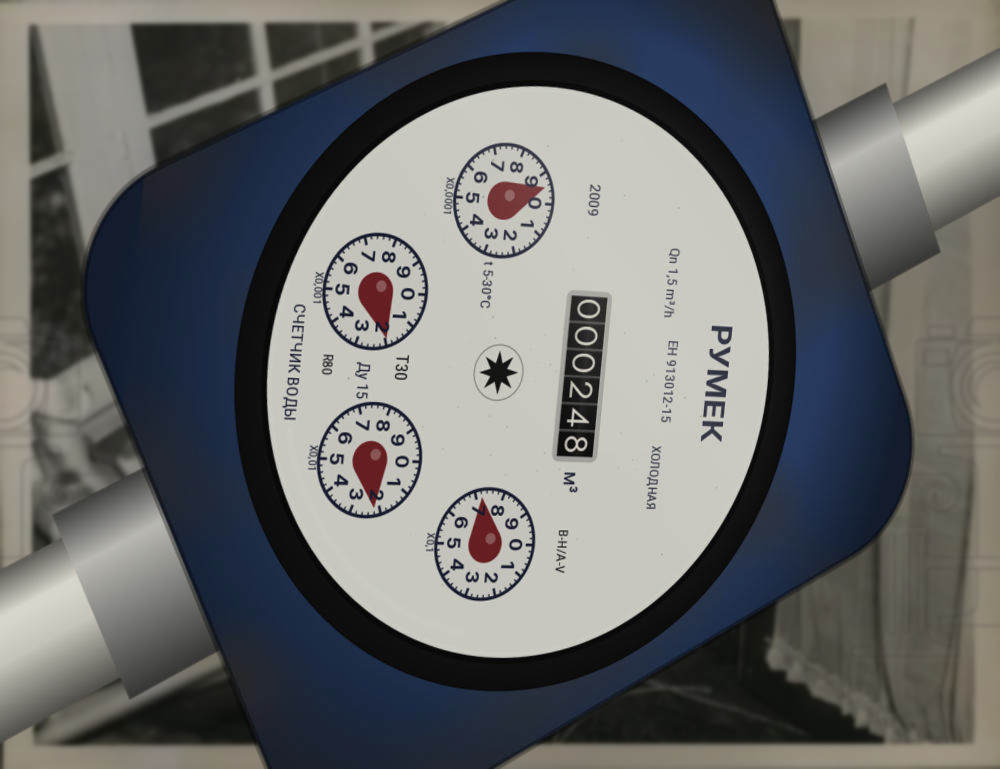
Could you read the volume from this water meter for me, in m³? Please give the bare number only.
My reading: 248.7219
